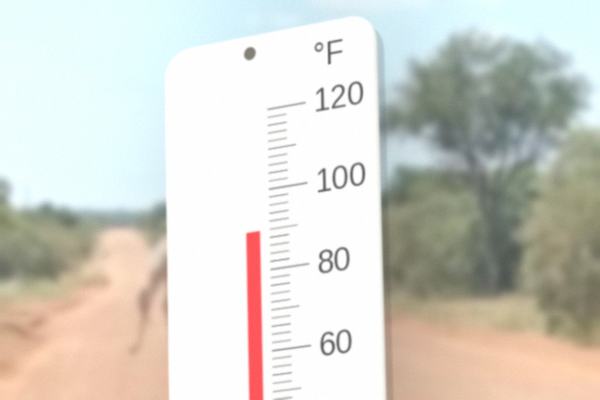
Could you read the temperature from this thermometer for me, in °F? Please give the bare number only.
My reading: 90
